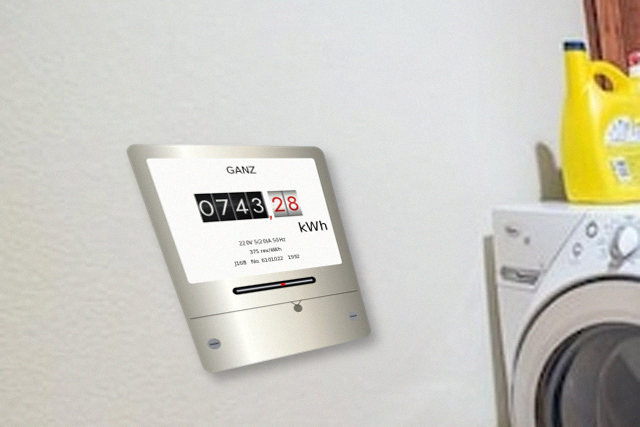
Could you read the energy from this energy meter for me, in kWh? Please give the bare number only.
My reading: 743.28
